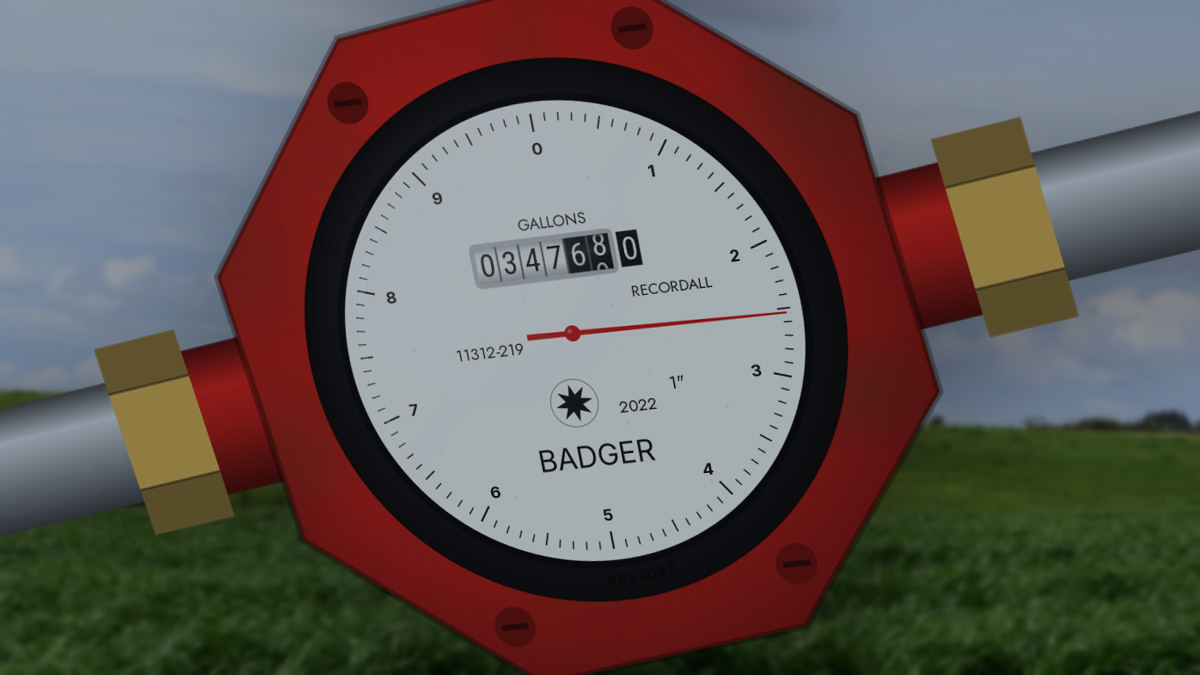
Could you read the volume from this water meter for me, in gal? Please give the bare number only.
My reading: 347682.5
